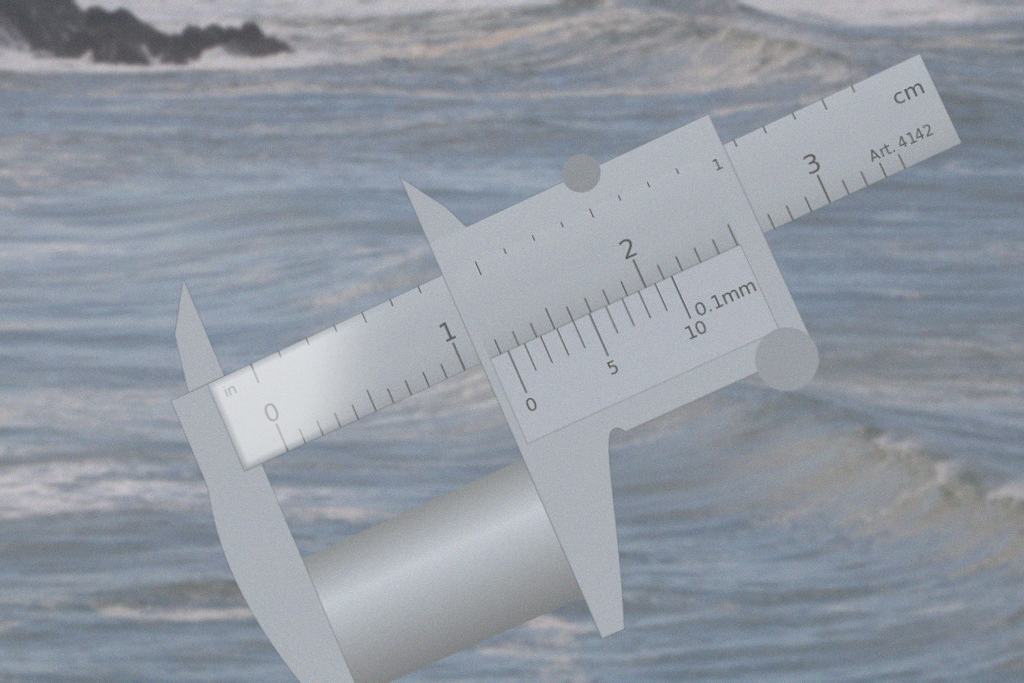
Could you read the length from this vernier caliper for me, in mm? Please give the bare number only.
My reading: 12.4
